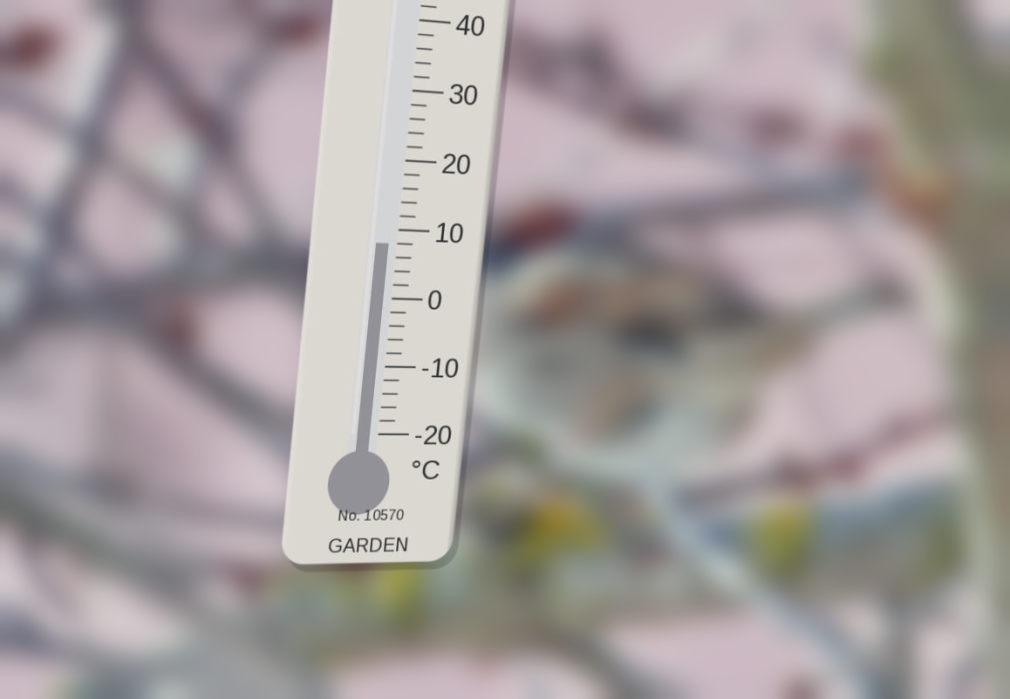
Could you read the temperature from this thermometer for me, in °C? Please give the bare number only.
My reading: 8
